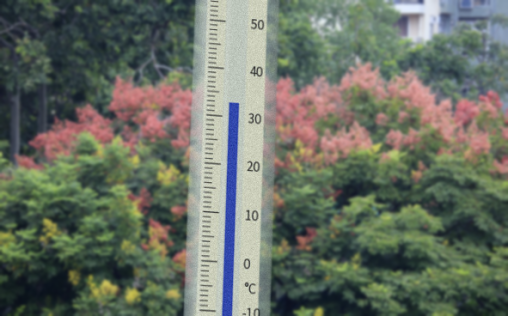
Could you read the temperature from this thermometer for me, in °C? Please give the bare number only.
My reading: 33
